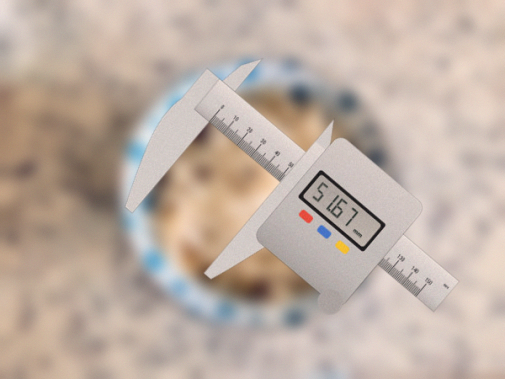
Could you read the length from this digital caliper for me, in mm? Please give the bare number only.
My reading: 51.67
